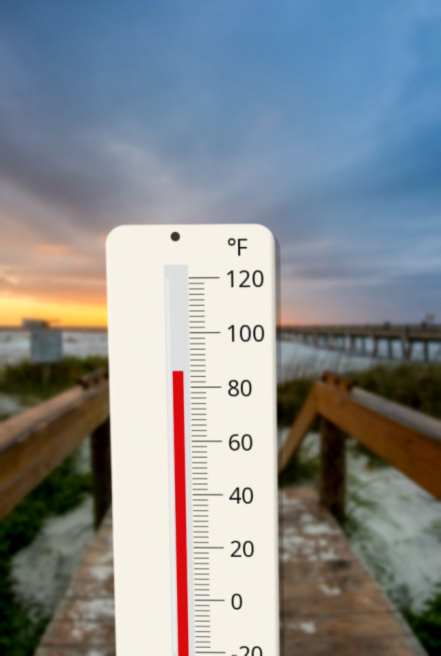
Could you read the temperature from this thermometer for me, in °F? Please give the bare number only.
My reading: 86
